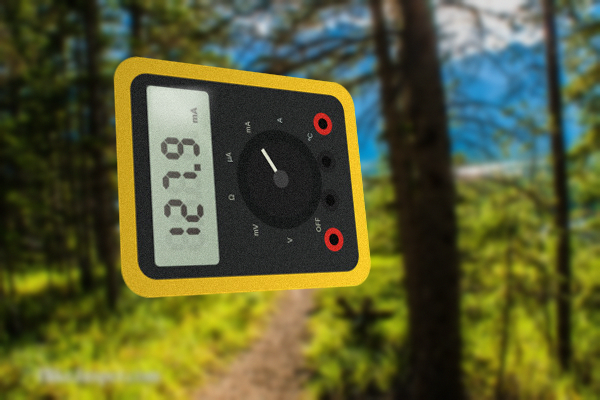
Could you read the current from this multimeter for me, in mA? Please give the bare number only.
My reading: 127.9
